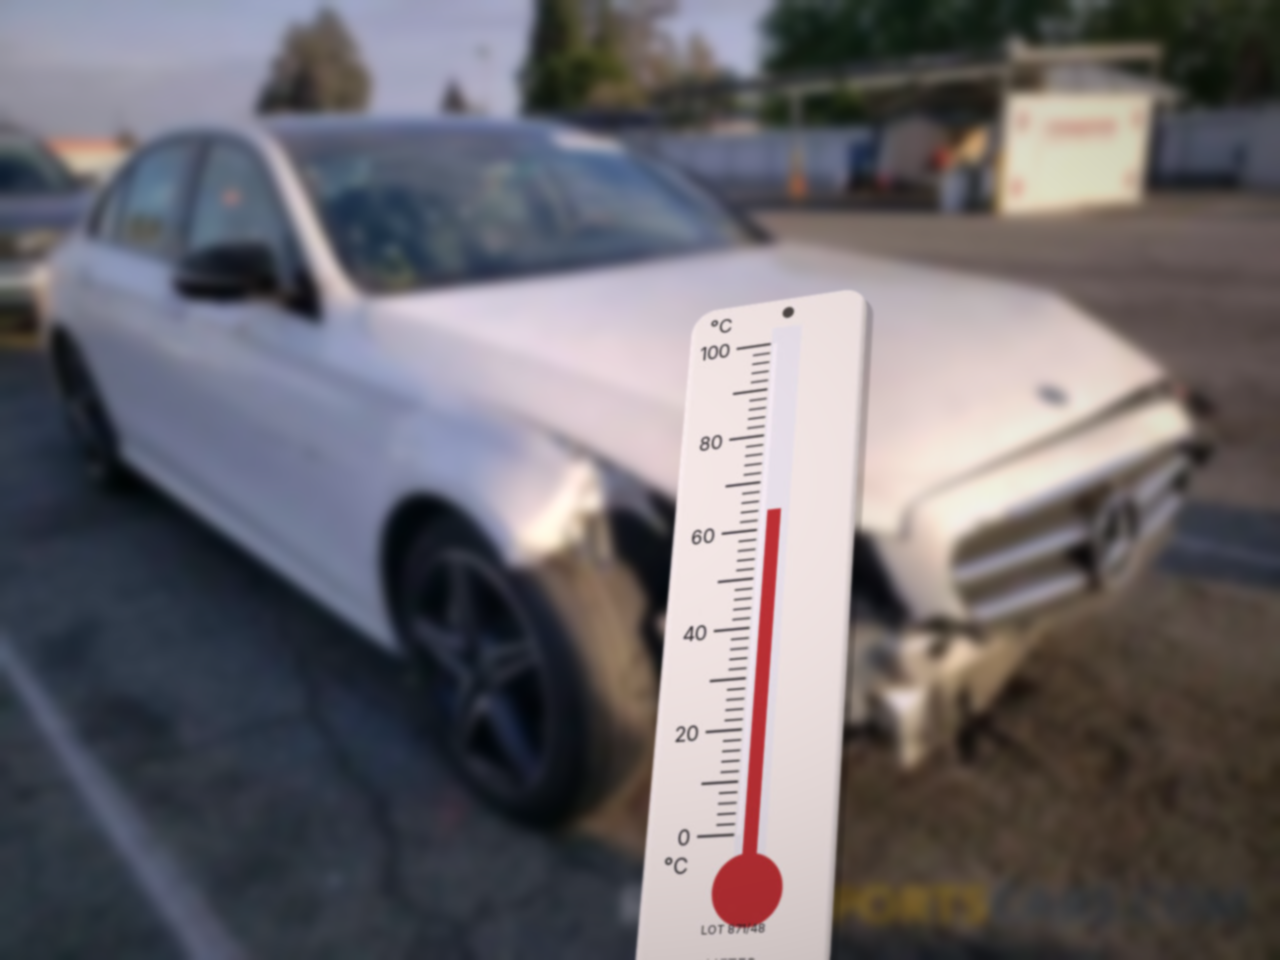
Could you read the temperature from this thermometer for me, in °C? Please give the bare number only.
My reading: 64
